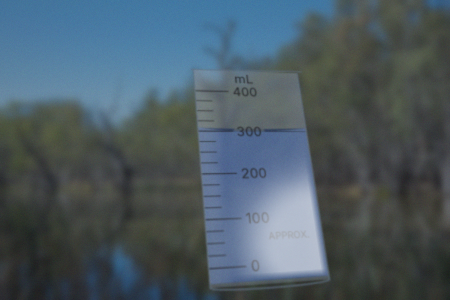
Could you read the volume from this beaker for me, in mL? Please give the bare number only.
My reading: 300
